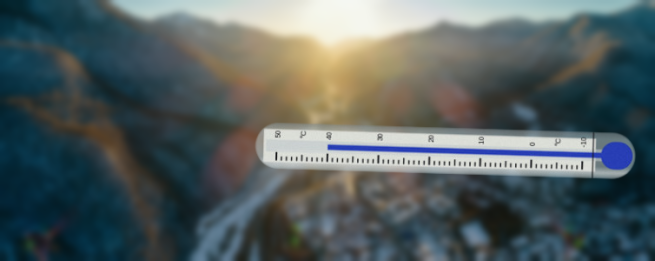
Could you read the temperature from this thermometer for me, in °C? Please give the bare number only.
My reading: 40
